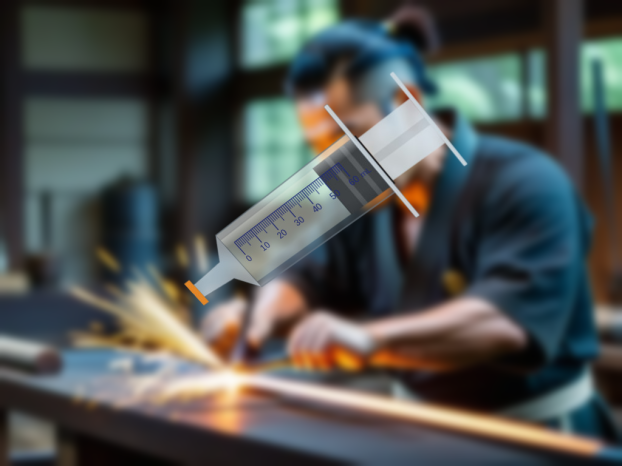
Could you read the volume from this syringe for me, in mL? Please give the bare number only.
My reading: 50
